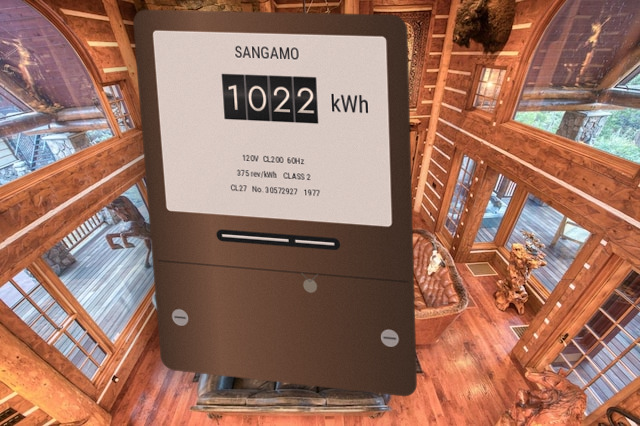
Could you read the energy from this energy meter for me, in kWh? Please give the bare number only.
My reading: 1022
